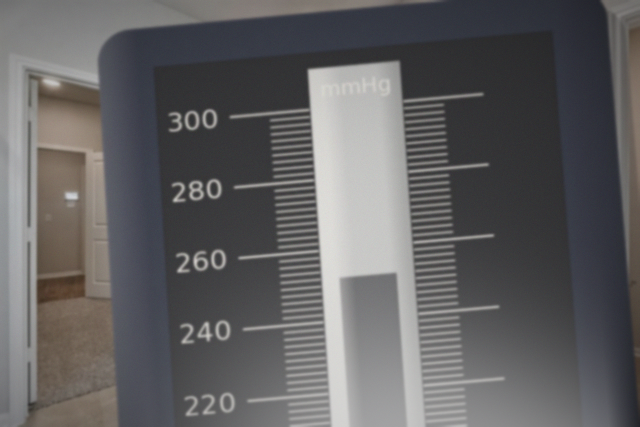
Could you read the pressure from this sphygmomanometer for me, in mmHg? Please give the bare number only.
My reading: 252
